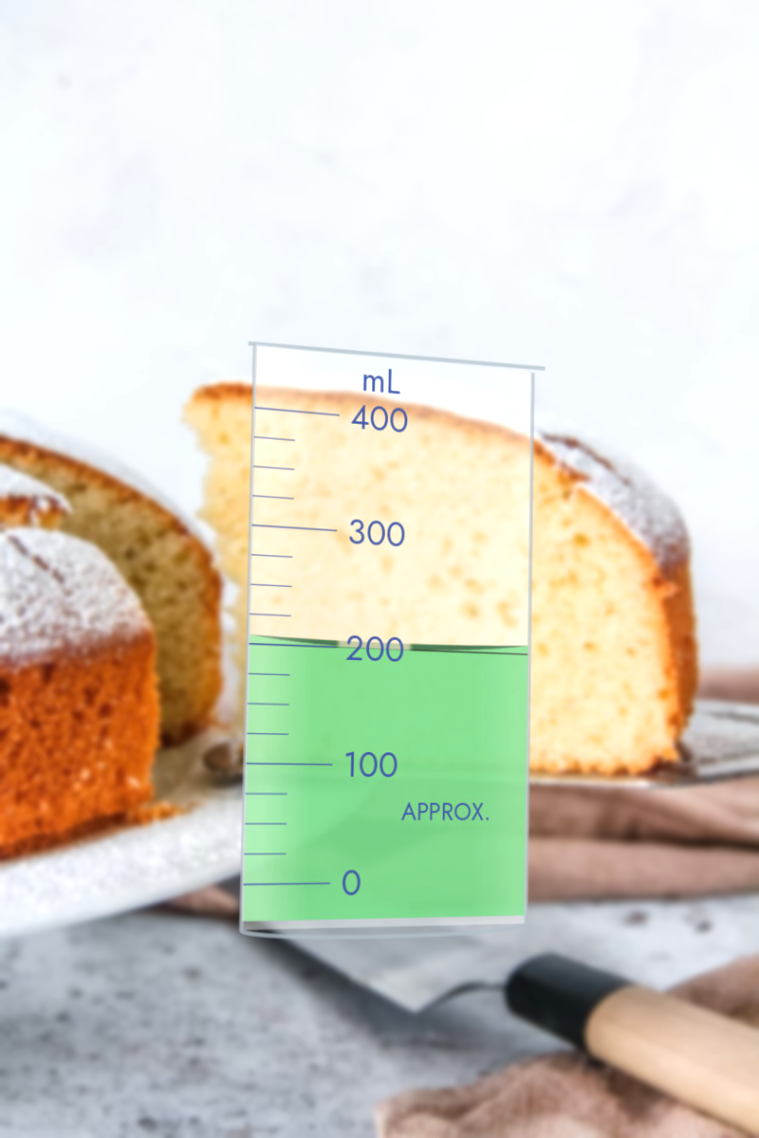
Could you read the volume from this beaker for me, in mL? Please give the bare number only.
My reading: 200
